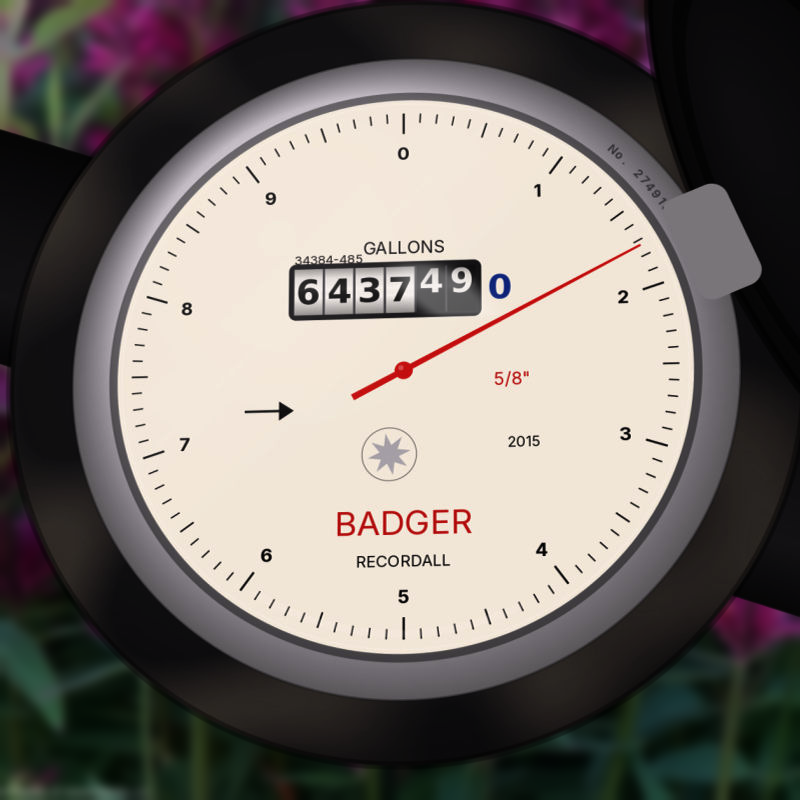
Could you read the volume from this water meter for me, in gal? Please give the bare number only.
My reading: 6437491.7
